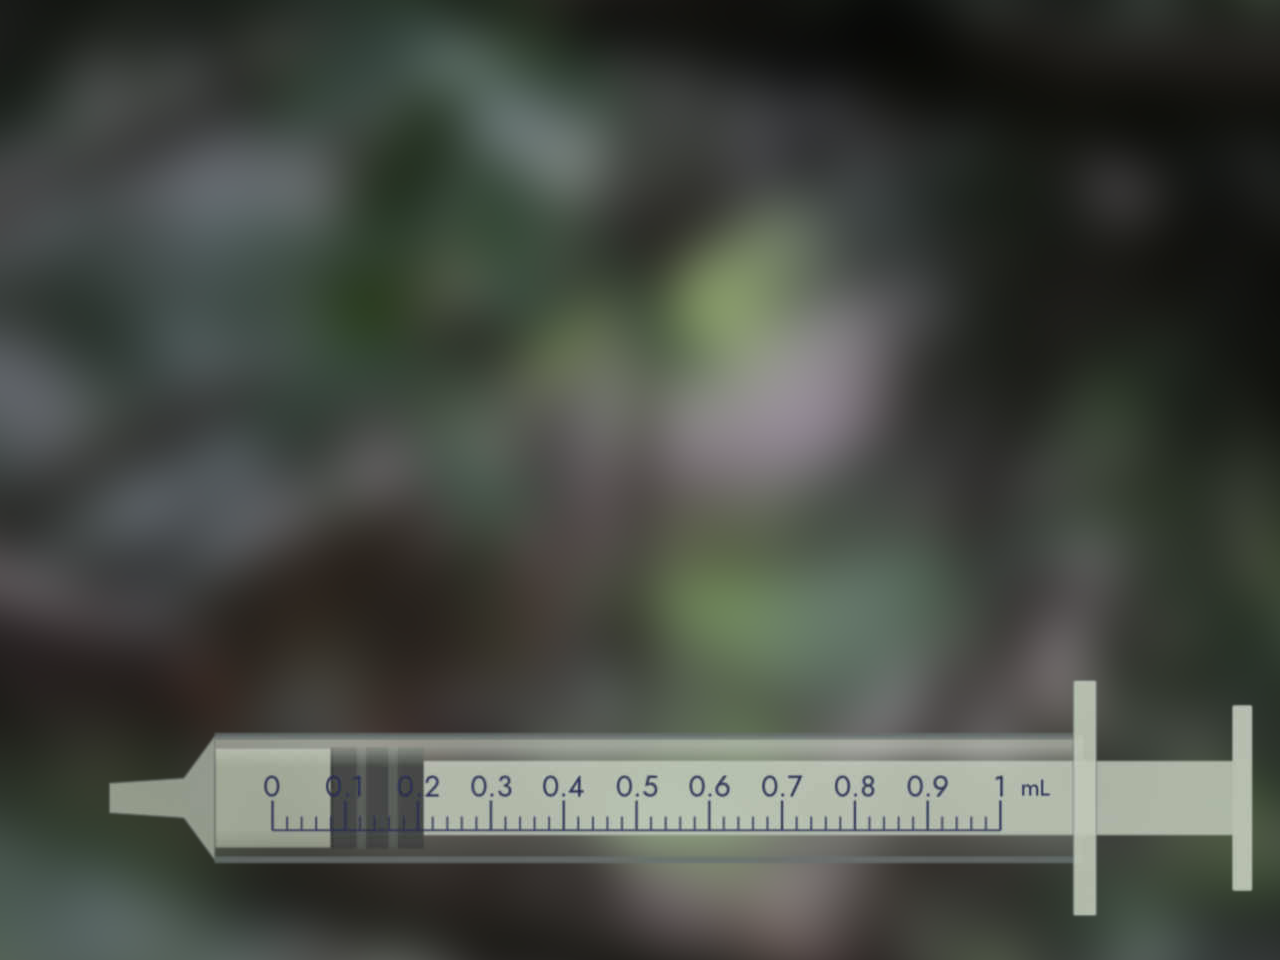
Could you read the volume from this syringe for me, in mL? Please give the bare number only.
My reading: 0.08
